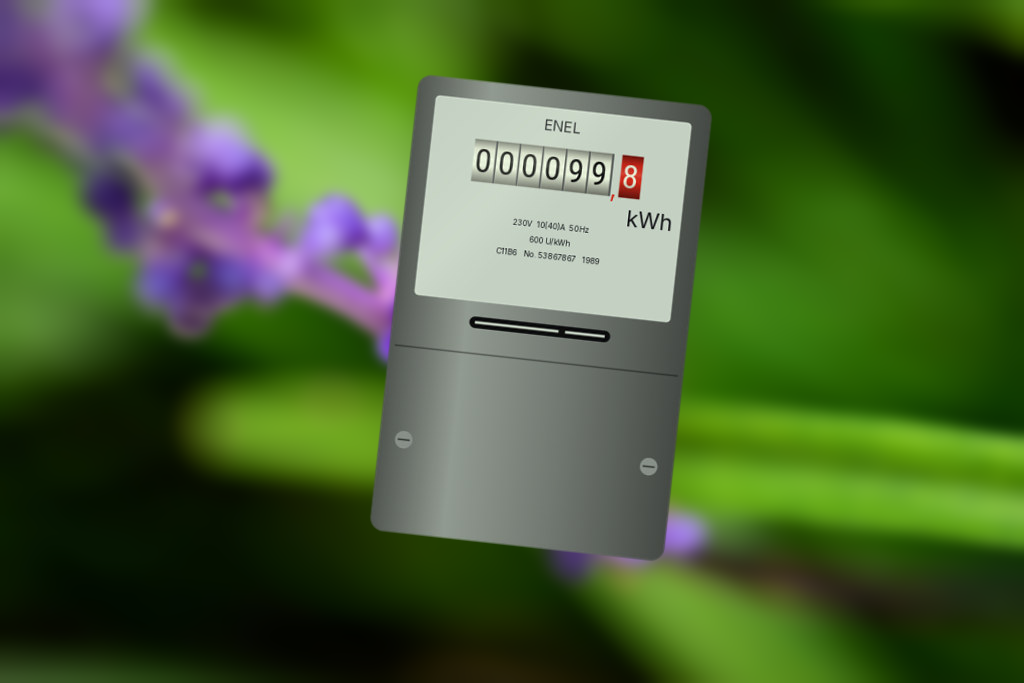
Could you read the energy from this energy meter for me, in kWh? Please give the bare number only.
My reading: 99.8
